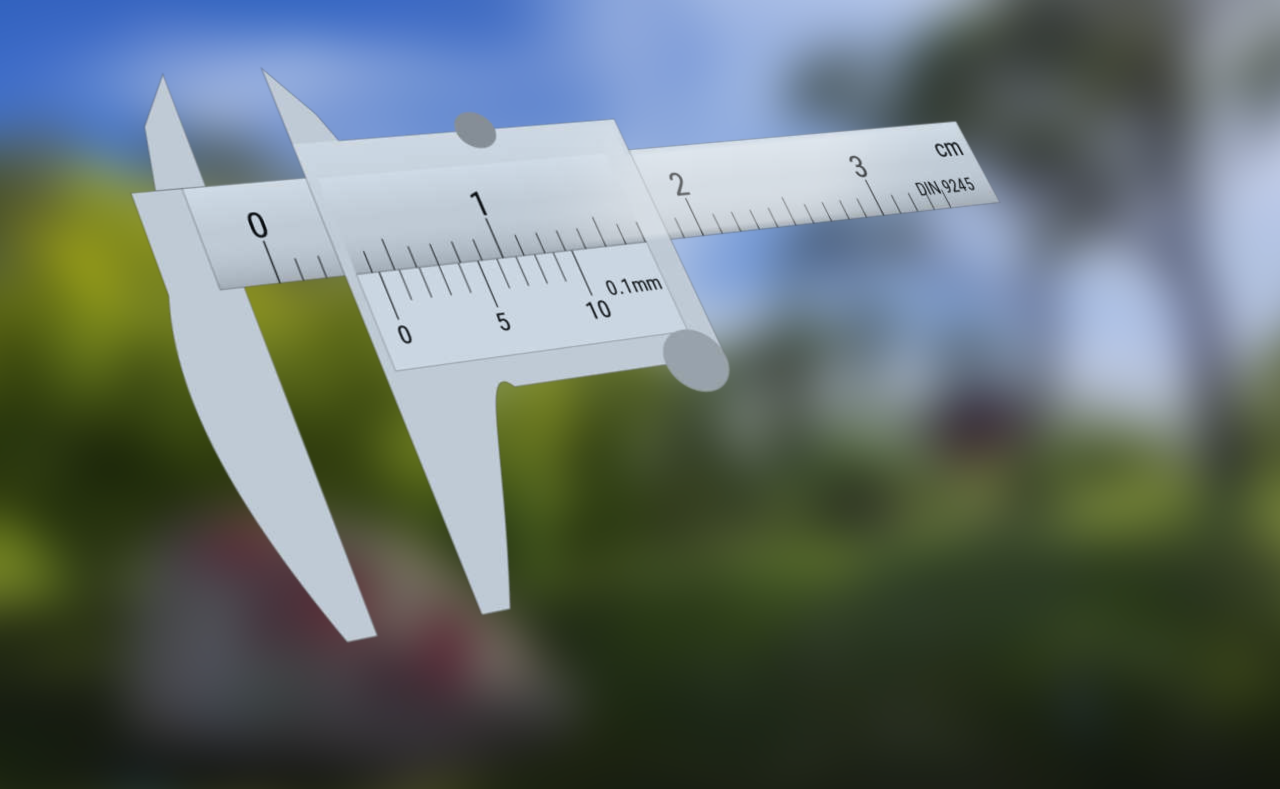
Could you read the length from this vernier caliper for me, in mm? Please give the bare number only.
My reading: 4.3
